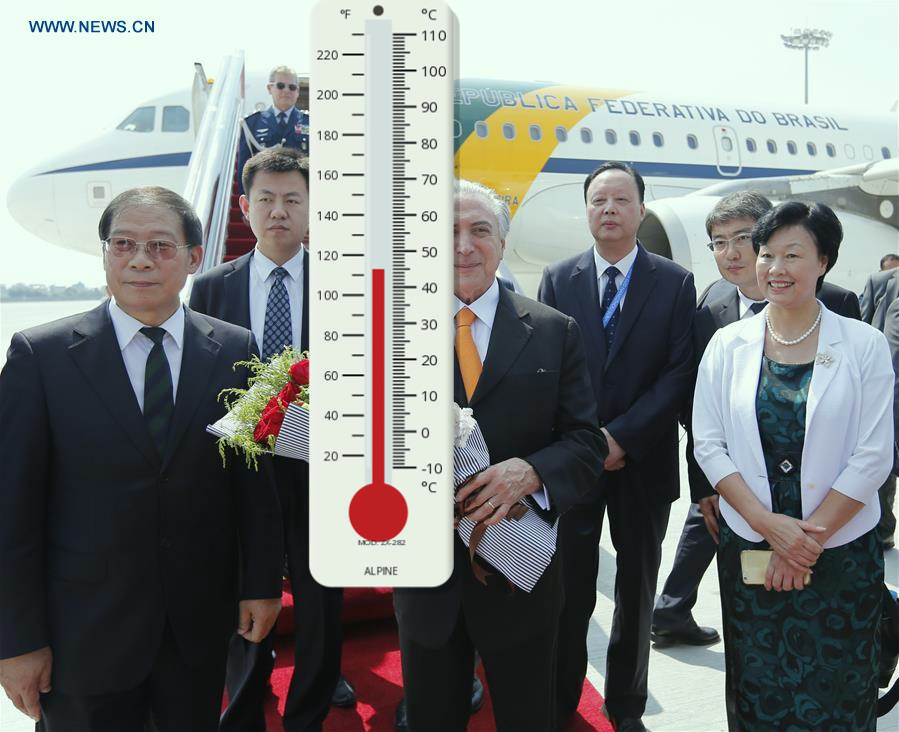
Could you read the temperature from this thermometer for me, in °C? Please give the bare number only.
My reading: 45
